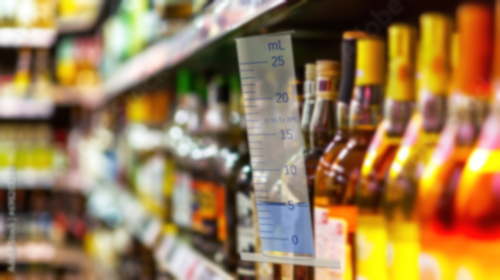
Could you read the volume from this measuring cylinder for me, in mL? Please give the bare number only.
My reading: 5
